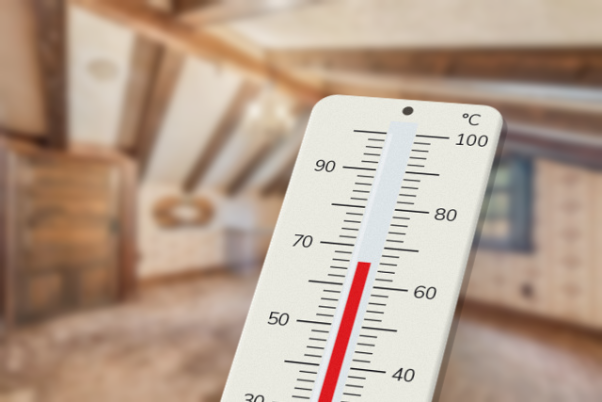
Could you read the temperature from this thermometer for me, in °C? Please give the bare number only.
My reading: 66
